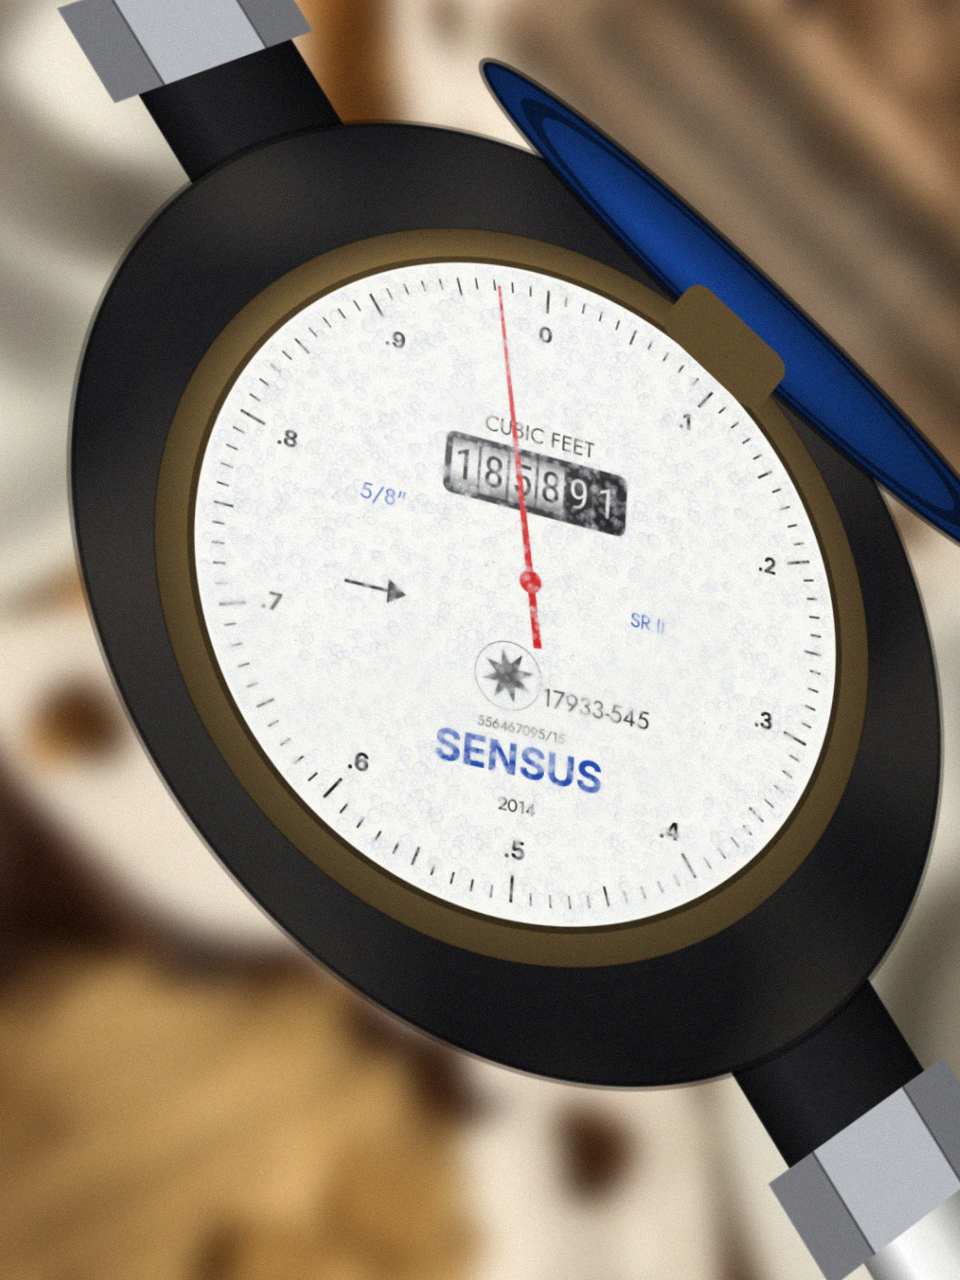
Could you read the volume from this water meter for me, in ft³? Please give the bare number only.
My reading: 185890.97
